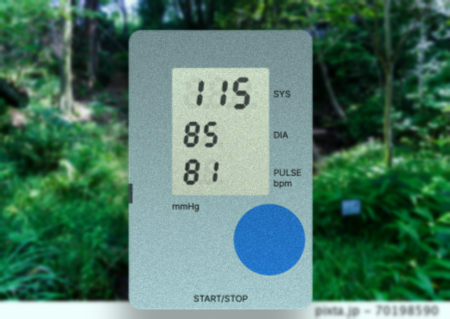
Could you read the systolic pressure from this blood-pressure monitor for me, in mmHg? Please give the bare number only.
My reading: 115
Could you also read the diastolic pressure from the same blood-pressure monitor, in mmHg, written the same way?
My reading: 85
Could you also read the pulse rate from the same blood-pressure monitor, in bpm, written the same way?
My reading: 81
